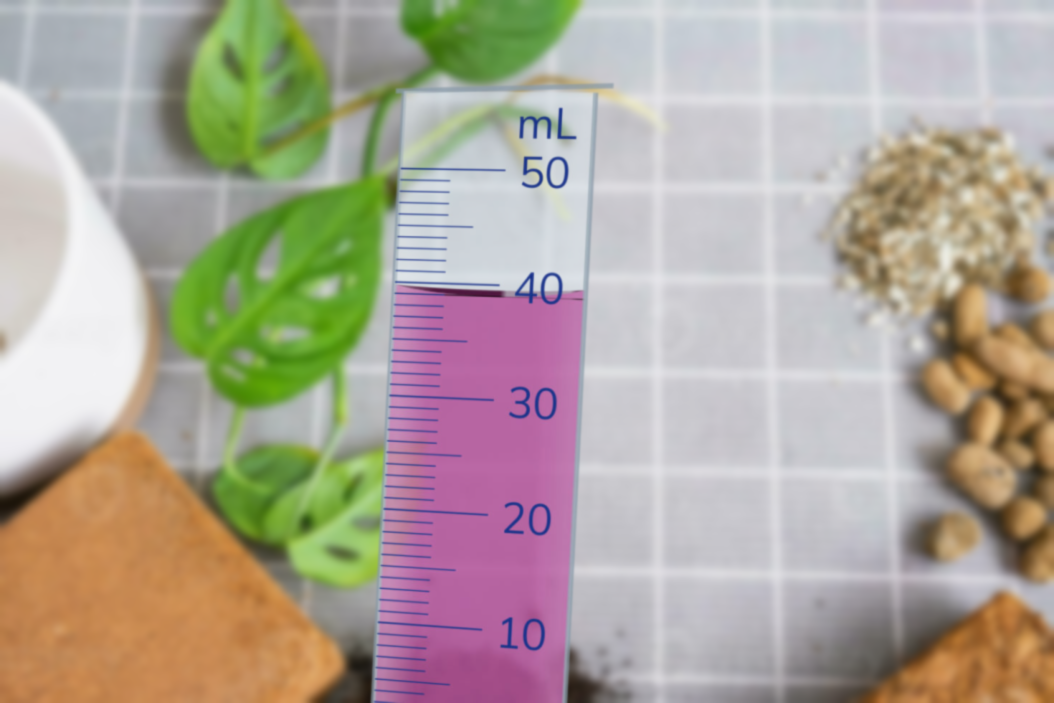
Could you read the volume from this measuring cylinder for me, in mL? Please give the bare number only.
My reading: 39
